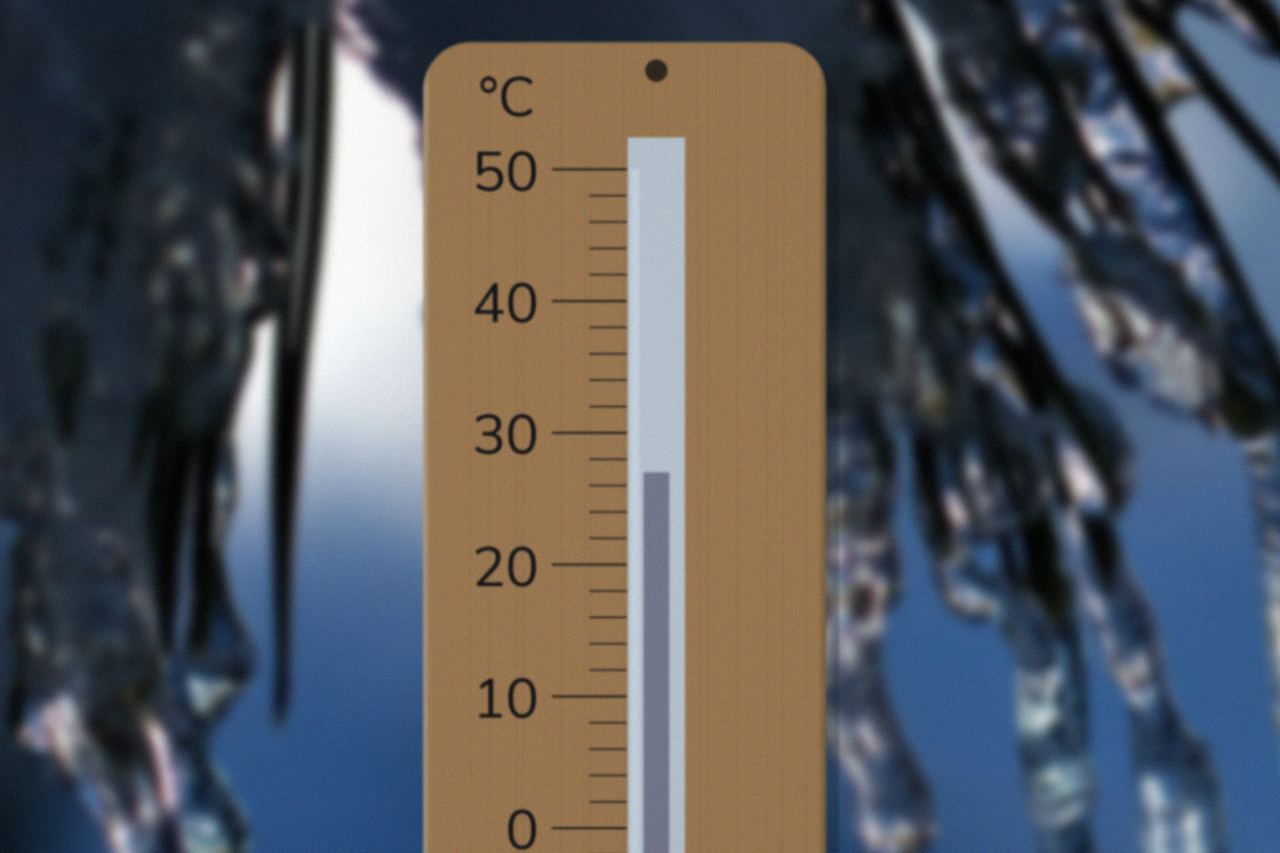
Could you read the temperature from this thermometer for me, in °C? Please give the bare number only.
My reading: 27
